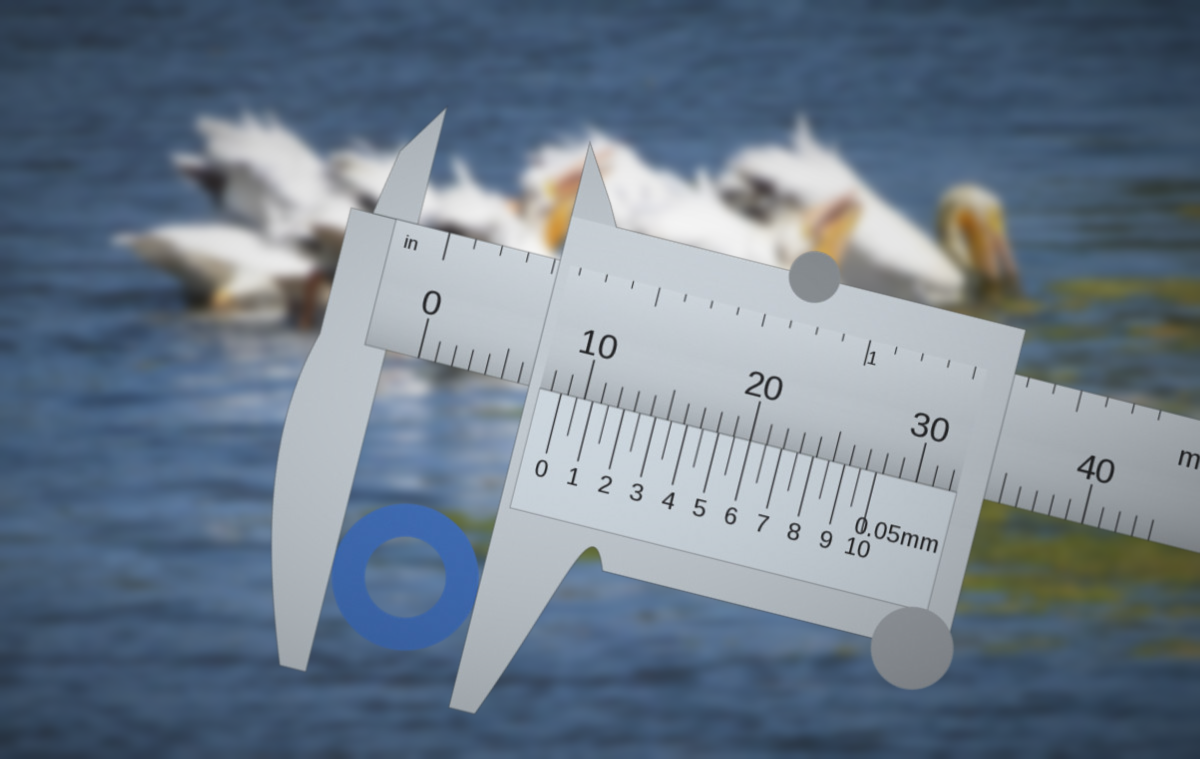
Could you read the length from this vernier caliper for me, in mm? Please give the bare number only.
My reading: 8.6
